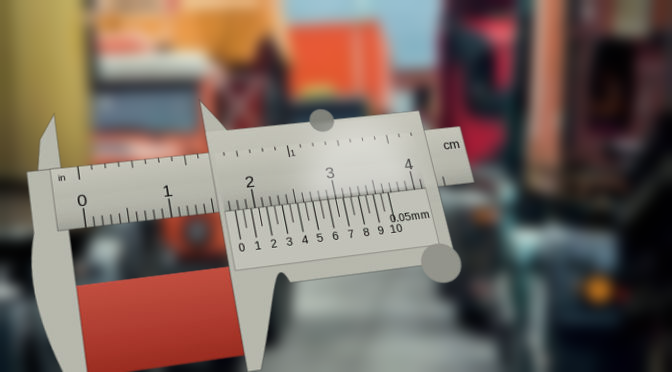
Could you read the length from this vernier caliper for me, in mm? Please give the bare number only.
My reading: 17.6
